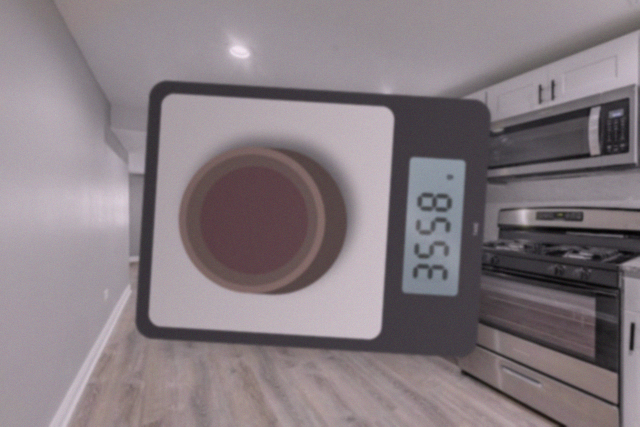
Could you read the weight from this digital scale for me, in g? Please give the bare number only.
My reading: 3558
